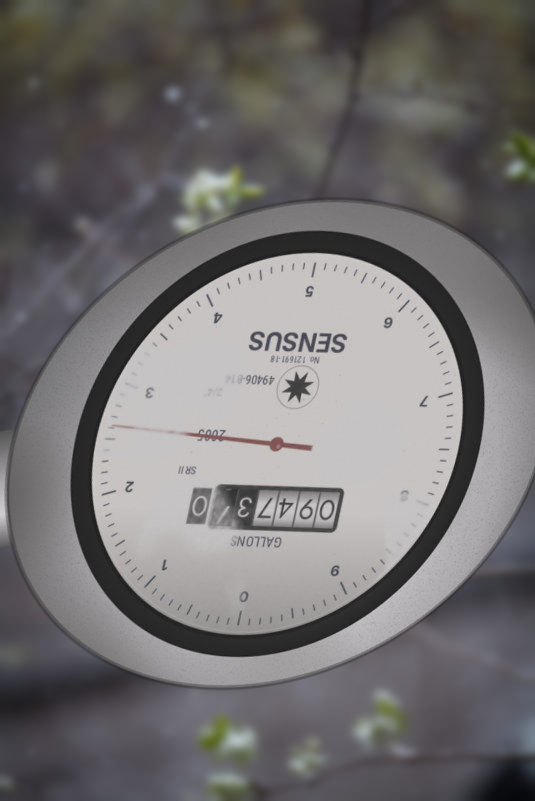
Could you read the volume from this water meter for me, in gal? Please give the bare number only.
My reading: 947372.6
